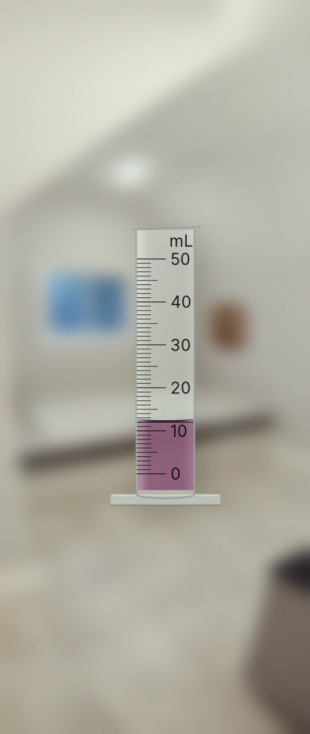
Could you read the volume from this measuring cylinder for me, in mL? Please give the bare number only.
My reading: 12
